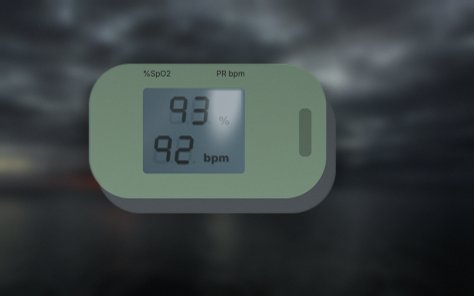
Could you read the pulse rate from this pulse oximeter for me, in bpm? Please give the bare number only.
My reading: 92
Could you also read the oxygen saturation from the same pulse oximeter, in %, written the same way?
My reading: 93
